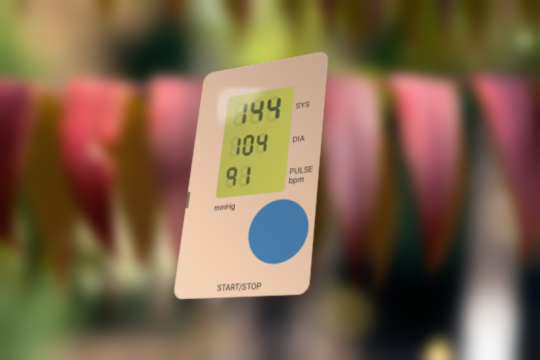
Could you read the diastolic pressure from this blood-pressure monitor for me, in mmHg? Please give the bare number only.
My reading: 104
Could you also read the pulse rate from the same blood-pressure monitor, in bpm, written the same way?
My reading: 91
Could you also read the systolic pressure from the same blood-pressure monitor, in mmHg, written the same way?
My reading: 144
